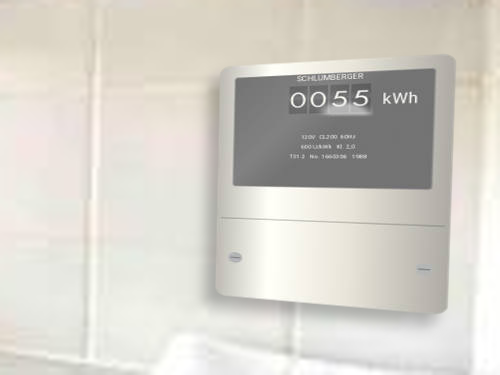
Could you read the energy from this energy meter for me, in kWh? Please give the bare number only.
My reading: 55
